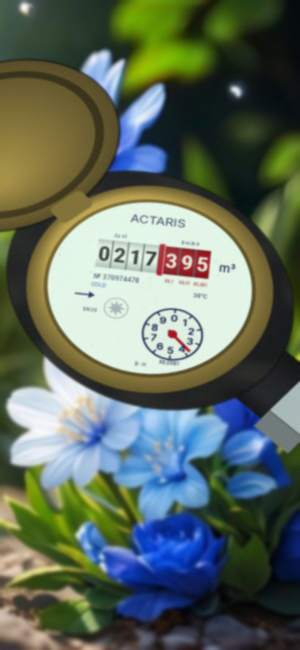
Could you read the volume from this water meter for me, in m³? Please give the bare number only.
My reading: 217.3953
